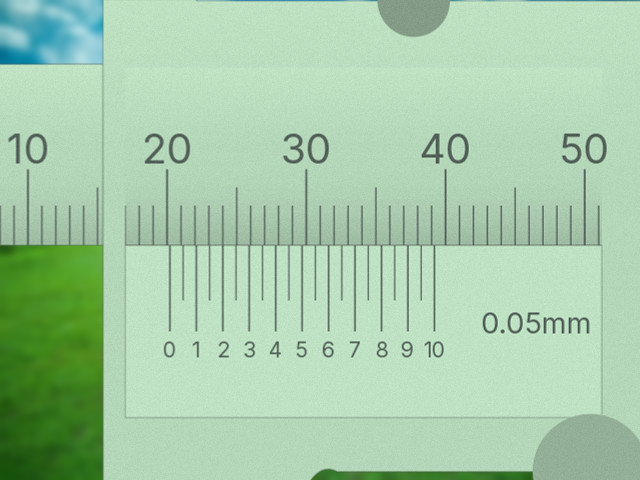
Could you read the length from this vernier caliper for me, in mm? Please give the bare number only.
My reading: 20.2
